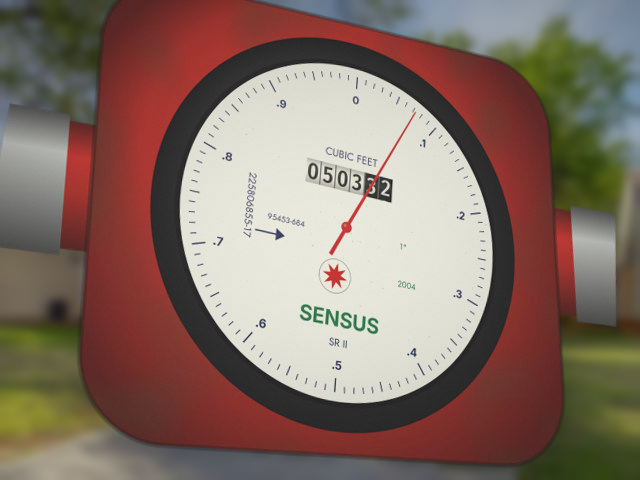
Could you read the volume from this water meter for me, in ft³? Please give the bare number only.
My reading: 50332.07
